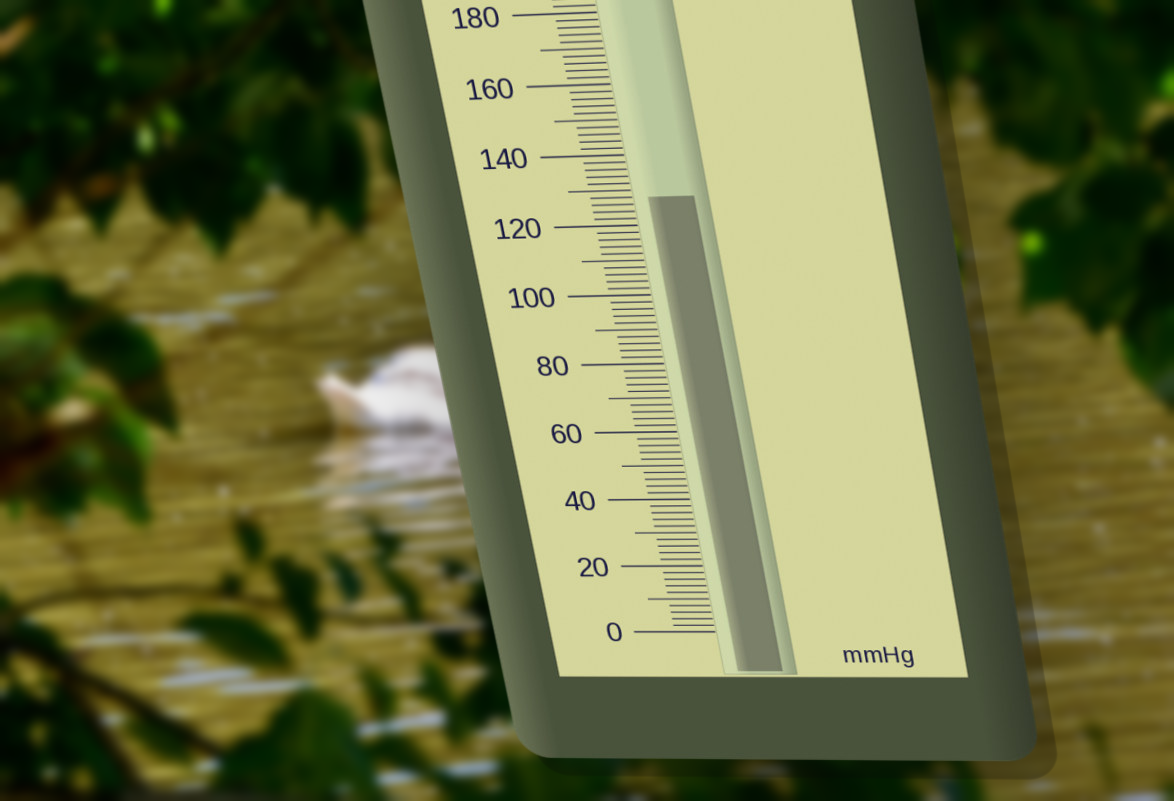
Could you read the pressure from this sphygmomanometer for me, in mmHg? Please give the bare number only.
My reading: 128
